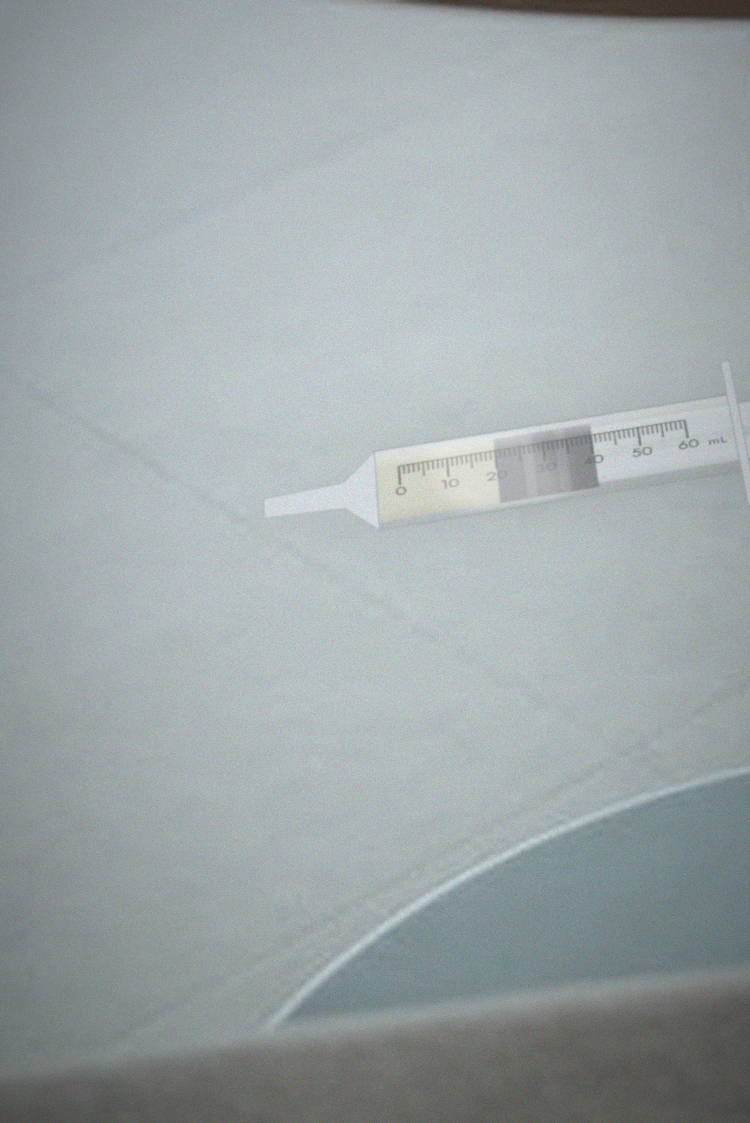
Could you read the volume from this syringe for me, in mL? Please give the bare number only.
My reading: 20
